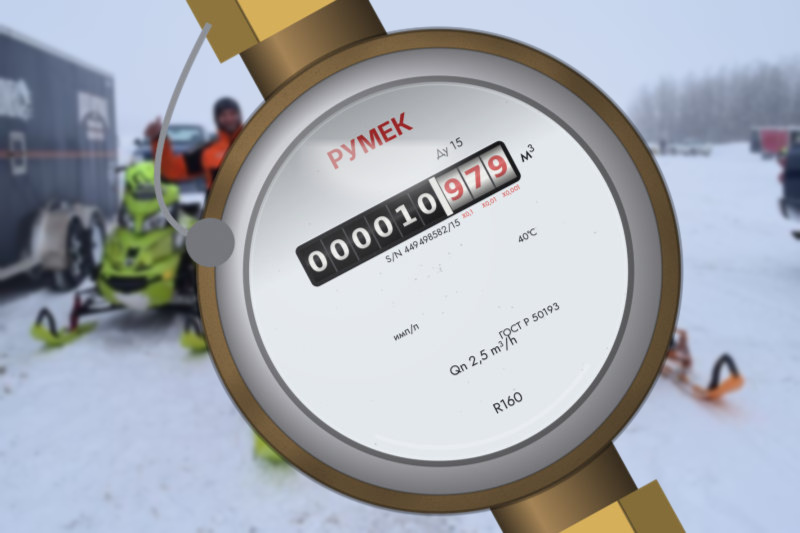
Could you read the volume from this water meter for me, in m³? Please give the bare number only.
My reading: 10.979
